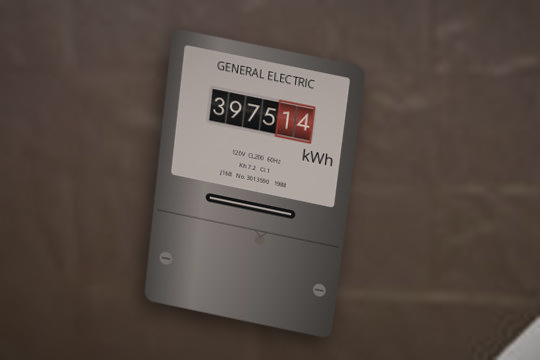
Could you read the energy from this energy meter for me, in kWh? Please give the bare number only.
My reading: 3975.14
